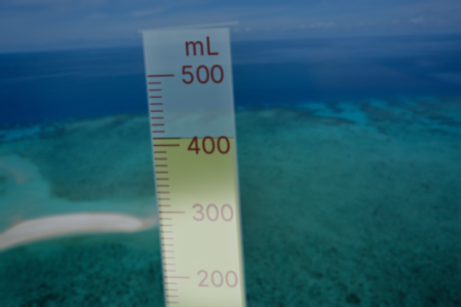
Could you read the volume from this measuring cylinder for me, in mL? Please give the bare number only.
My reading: 410
